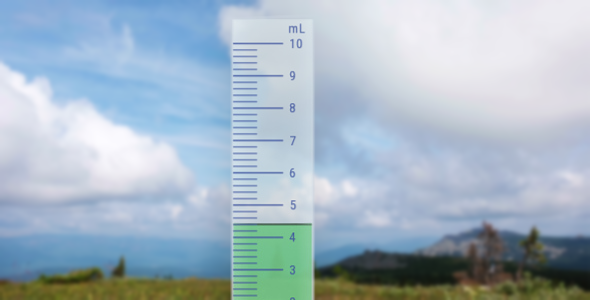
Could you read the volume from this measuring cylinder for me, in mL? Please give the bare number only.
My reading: 4.4
